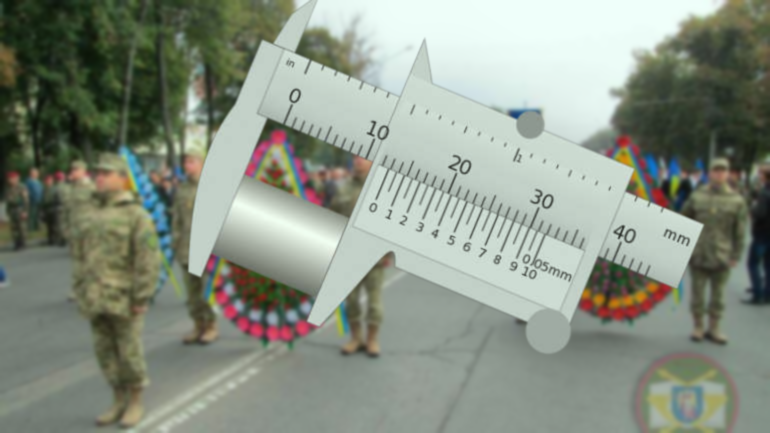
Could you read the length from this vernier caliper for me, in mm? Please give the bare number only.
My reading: 12.8
